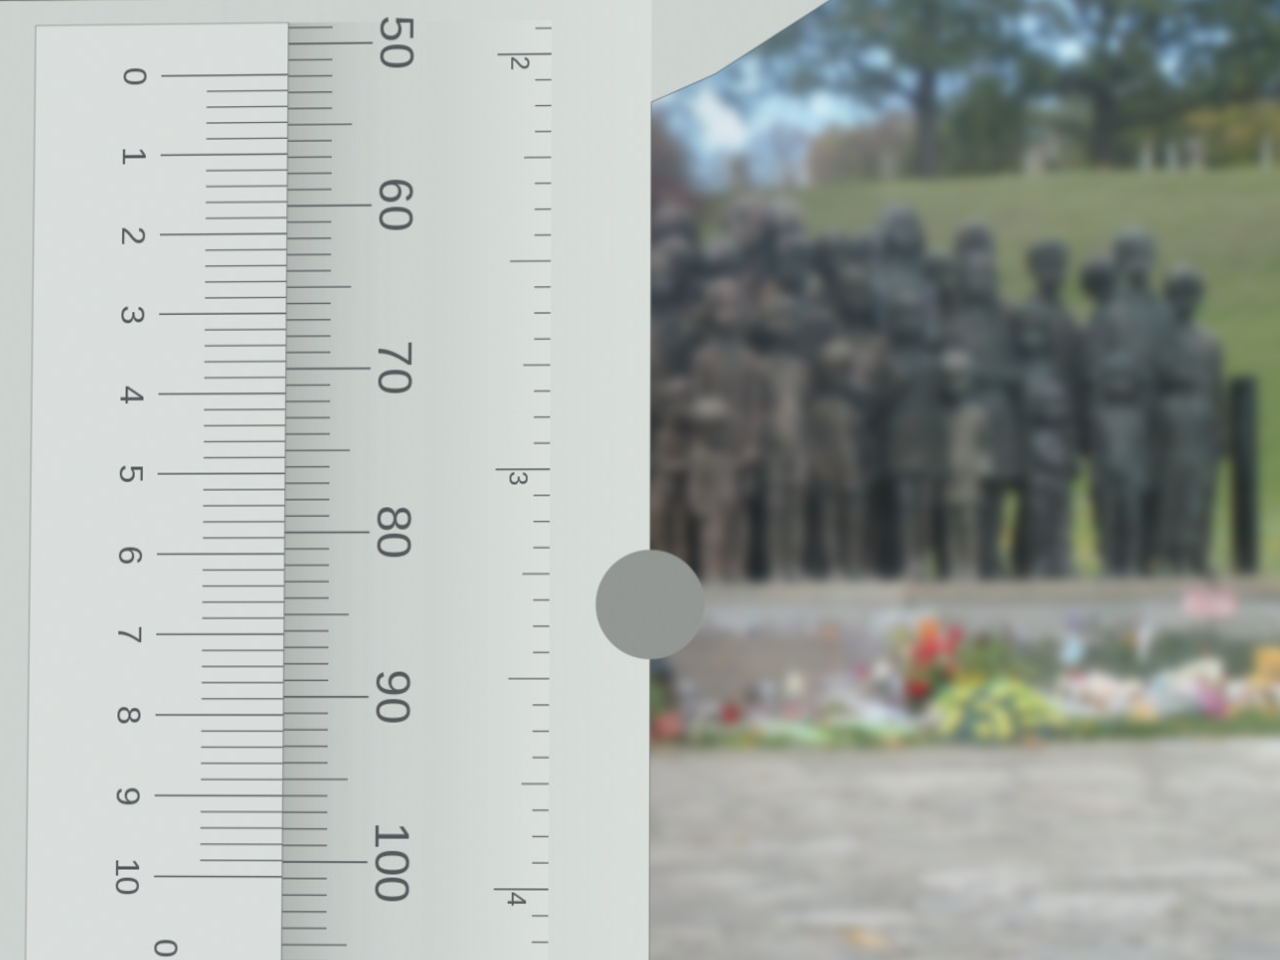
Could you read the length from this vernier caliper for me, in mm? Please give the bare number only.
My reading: 51.9
